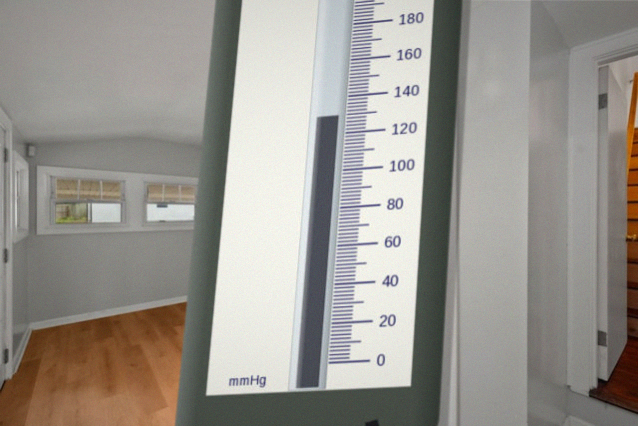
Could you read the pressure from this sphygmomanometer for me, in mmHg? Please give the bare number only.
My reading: 130
